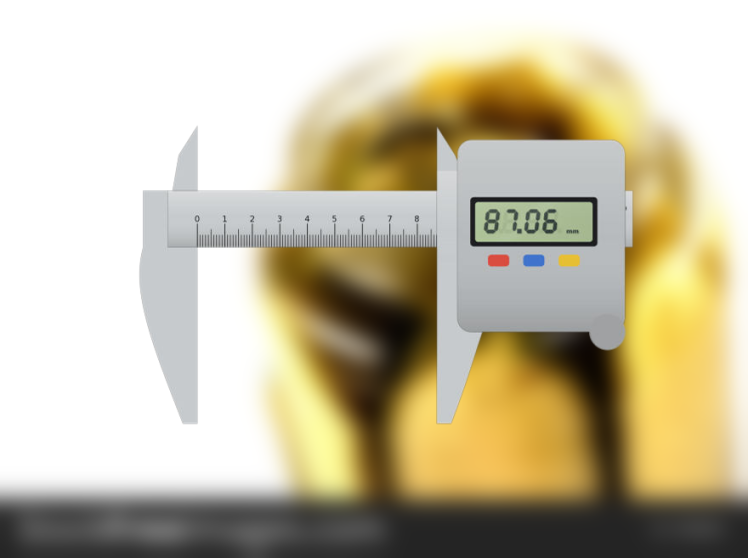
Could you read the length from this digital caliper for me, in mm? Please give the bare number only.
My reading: 87.06
